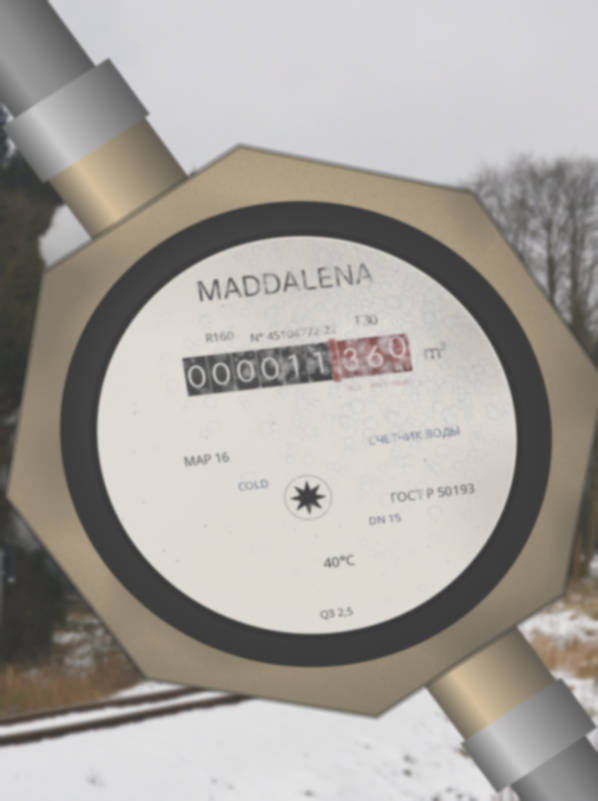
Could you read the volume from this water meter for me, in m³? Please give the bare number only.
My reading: 11.360
